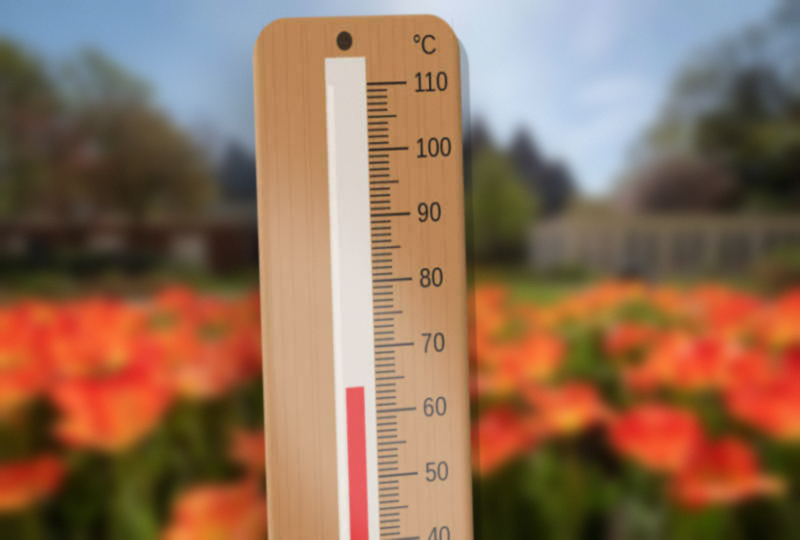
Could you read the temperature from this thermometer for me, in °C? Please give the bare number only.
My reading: 64
